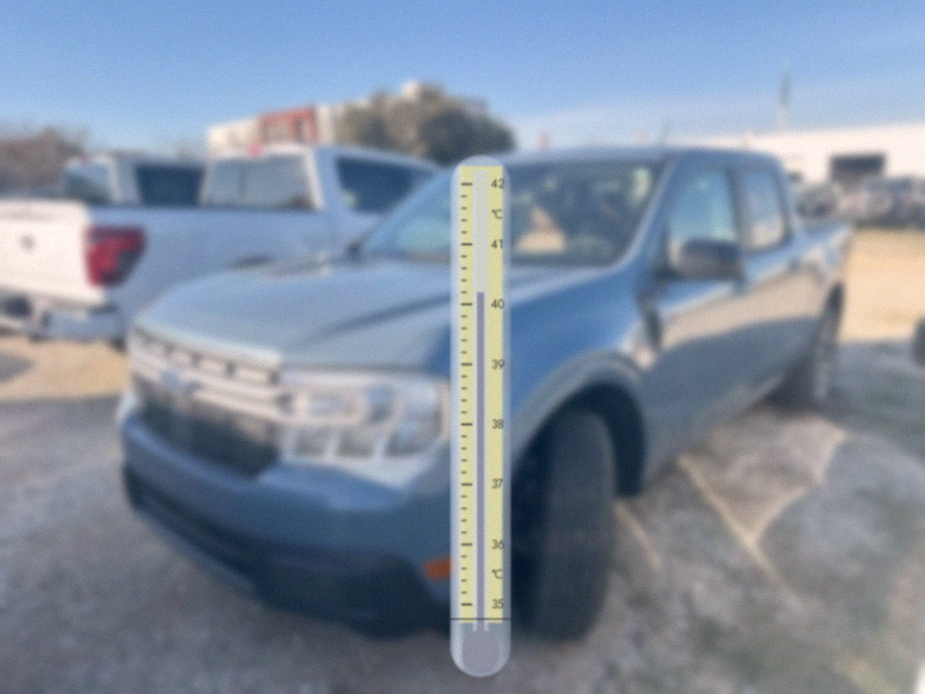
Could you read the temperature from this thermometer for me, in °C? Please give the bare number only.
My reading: 40.2
